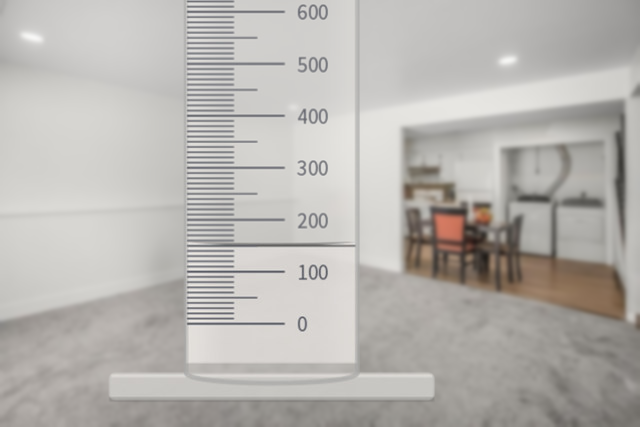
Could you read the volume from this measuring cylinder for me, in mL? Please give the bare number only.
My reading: 150
